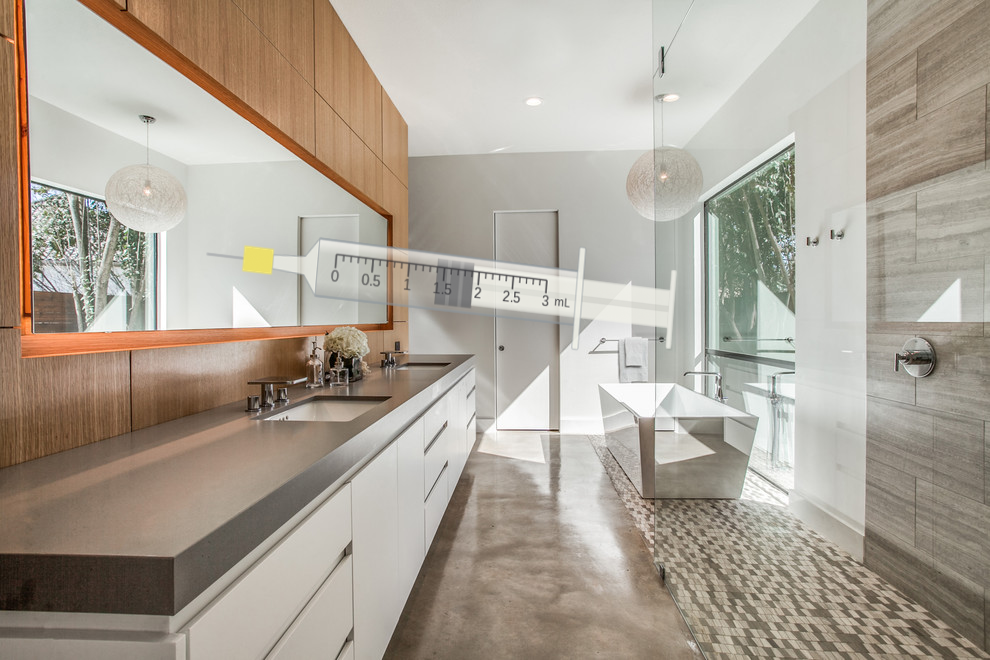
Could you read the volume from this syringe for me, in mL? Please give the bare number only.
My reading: 1.4
